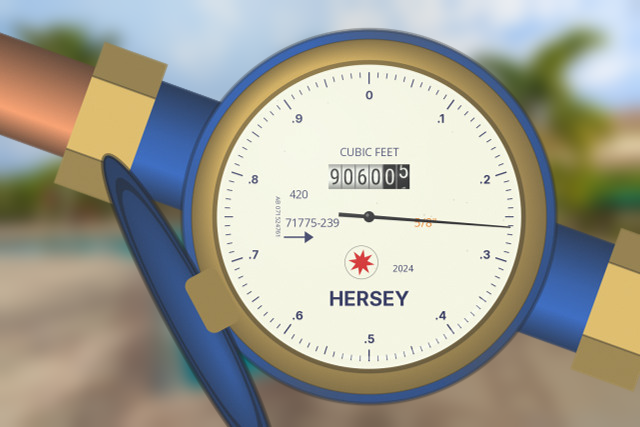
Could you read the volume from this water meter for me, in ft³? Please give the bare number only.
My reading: 906005.26
